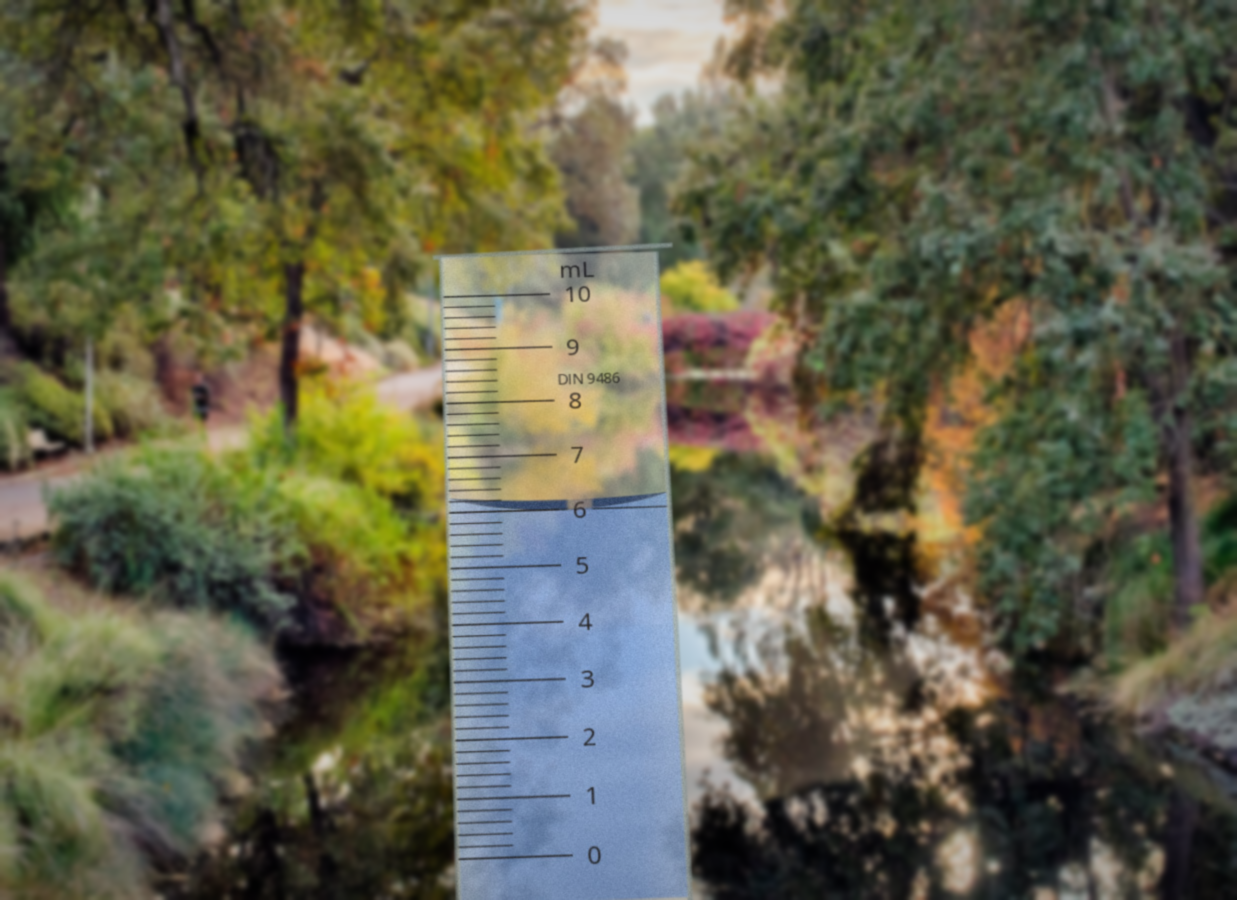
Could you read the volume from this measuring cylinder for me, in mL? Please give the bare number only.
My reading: 6
